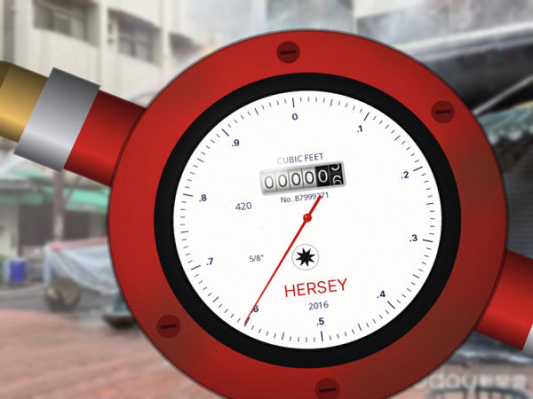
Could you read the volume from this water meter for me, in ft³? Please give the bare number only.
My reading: 5.60
